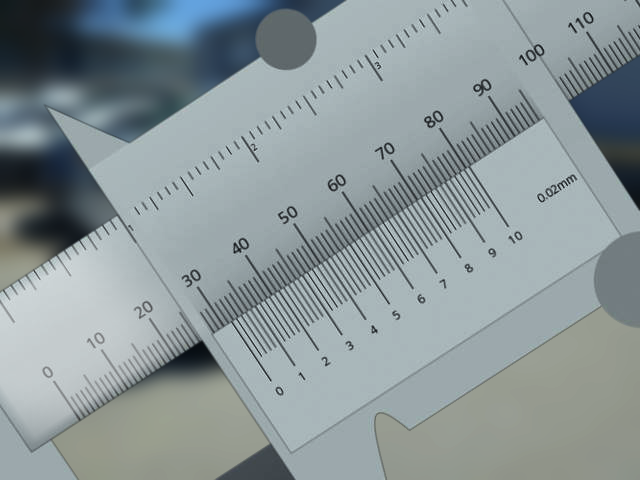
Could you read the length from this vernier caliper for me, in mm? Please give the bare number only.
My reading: 31.6
